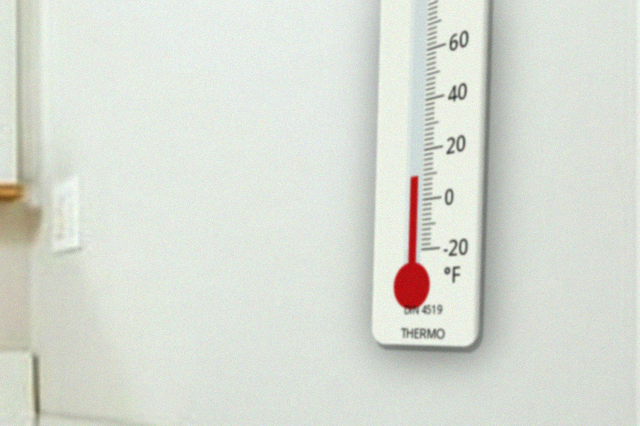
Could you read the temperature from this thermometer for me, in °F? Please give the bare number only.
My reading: 10
